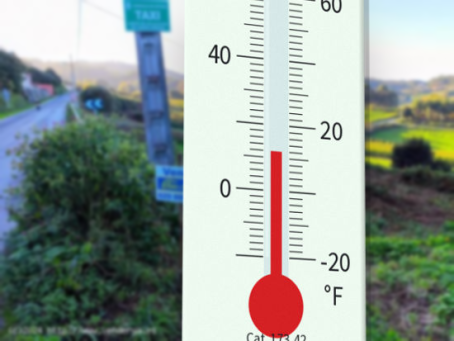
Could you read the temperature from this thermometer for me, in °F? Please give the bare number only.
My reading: 12
